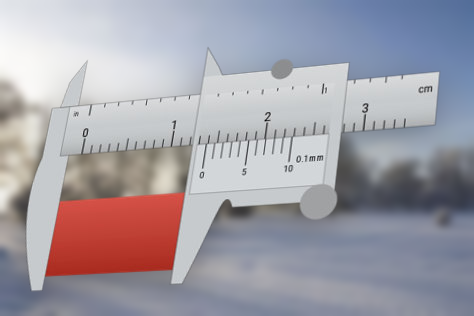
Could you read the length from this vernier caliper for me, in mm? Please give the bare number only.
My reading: 13.8
